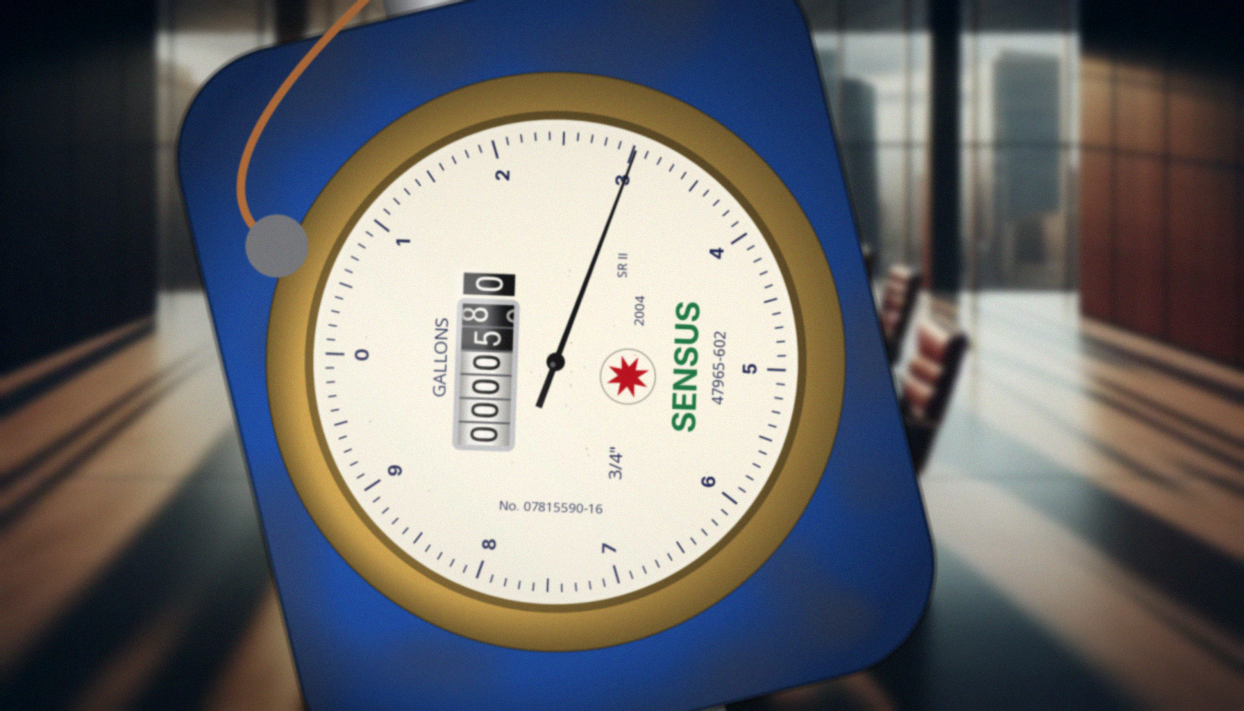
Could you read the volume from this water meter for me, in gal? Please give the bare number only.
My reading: 583.0
